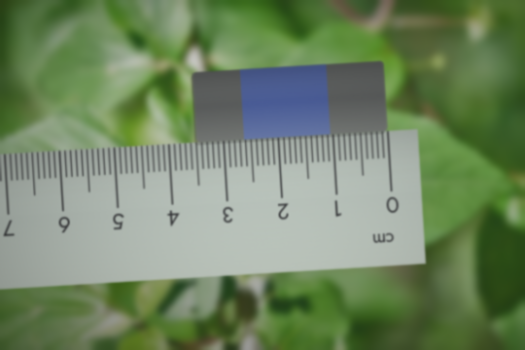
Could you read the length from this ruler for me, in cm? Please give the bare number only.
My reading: 3.5
